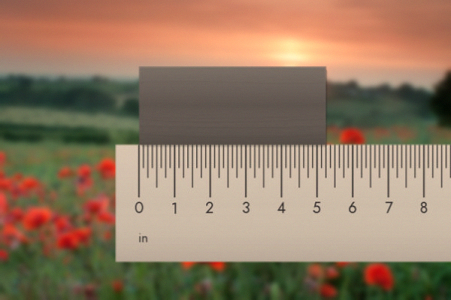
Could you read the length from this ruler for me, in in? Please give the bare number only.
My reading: 5.25
